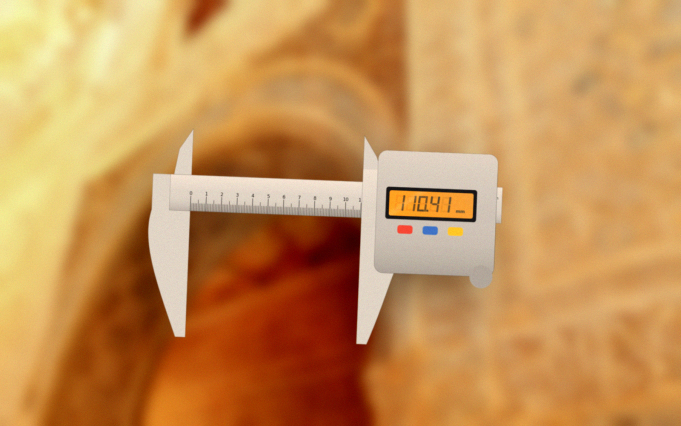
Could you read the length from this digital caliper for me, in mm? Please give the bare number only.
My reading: 110.41
